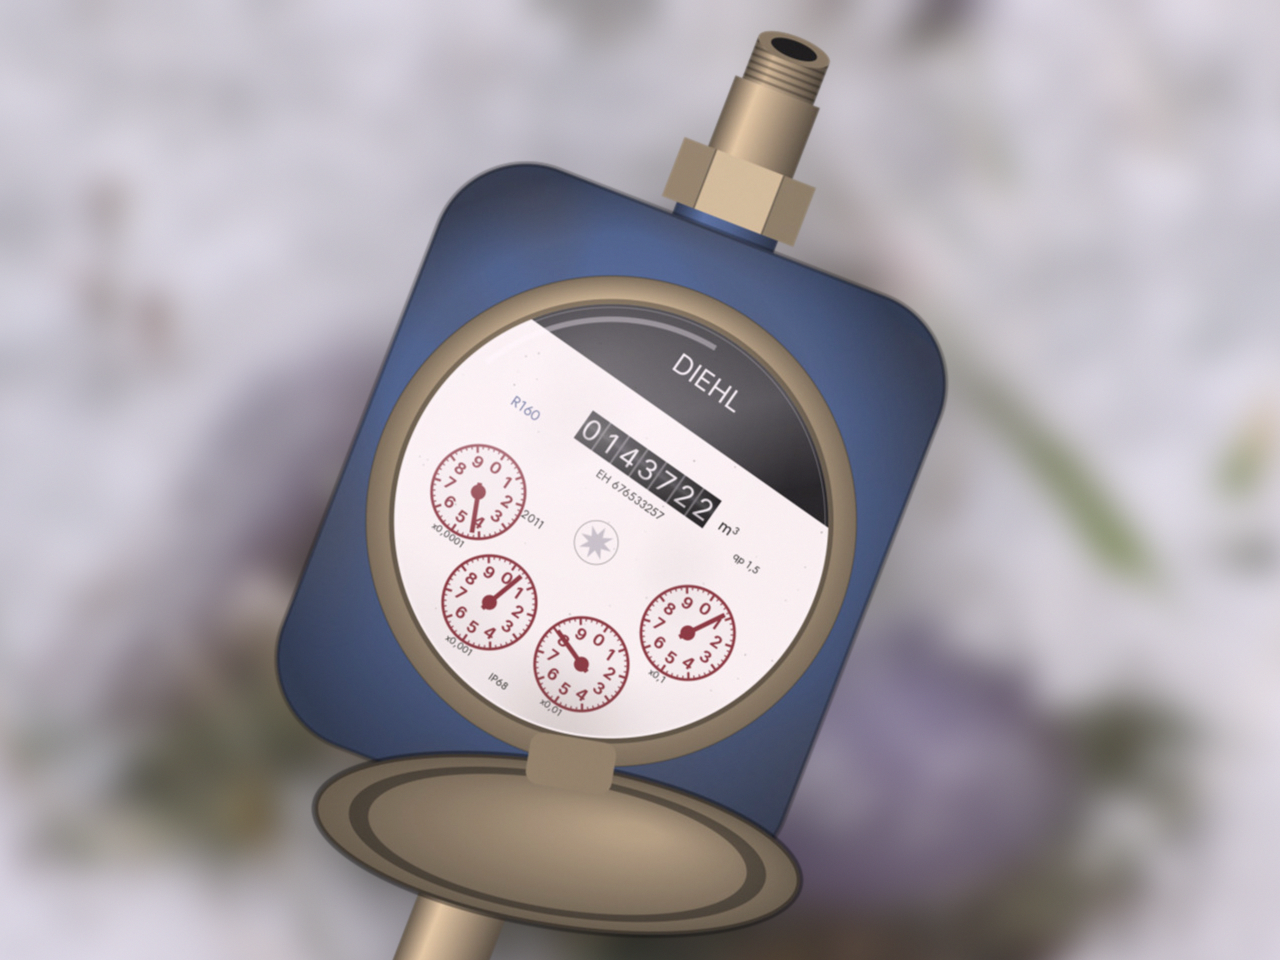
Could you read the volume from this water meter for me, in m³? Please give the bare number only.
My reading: 143722.0804
